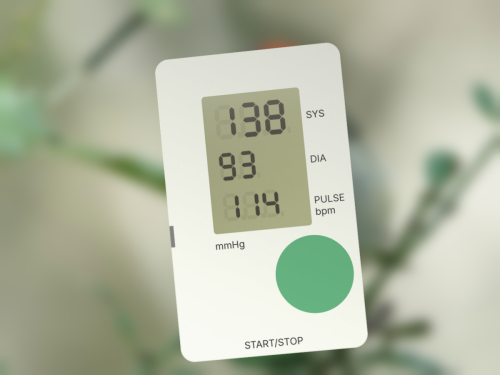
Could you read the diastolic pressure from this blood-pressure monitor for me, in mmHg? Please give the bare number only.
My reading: 93
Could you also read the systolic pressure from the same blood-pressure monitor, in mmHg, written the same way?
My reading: 138
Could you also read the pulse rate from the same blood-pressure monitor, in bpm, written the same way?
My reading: 114
